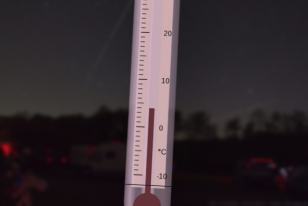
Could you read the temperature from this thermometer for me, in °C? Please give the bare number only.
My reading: 4
